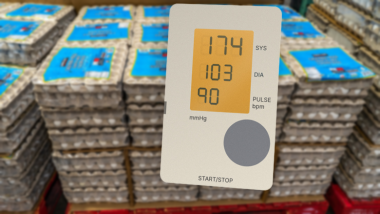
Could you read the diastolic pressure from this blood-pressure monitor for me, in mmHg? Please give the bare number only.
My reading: 103
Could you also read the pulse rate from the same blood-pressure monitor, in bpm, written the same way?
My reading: 90
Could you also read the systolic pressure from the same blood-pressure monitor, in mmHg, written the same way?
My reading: 174
